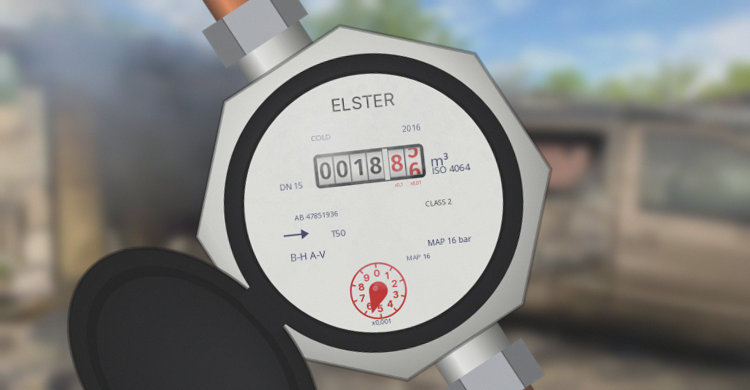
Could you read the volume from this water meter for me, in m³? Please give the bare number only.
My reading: 18.855
